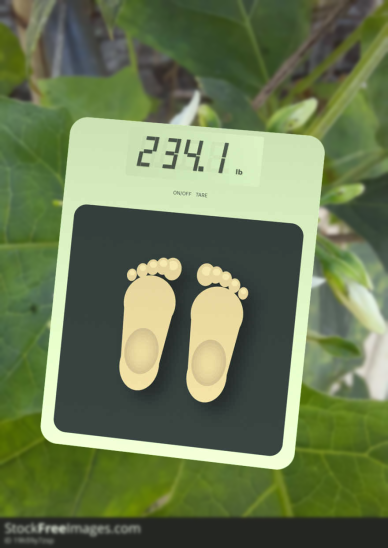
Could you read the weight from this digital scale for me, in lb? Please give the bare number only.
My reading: 234.1
